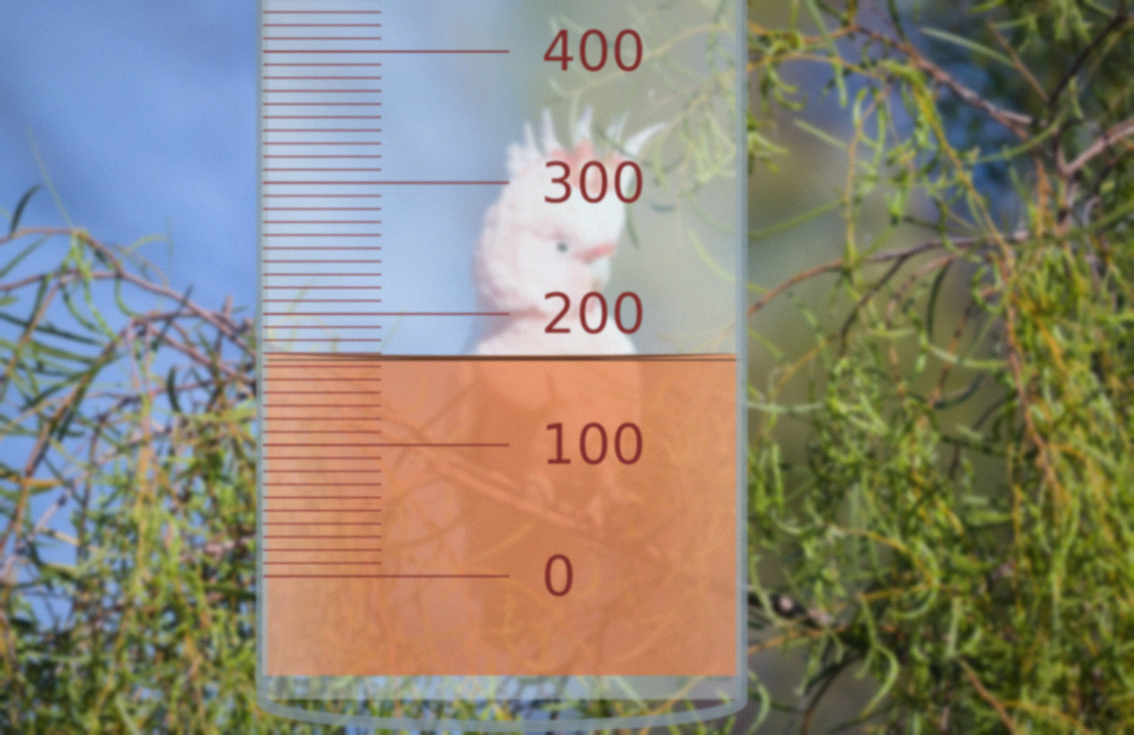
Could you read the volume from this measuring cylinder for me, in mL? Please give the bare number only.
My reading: 165
